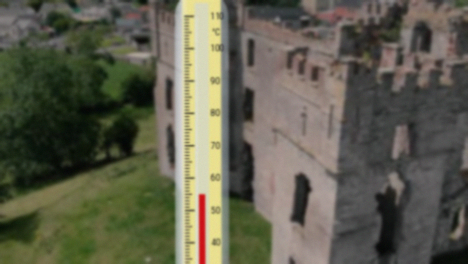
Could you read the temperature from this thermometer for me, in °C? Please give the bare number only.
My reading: 55
